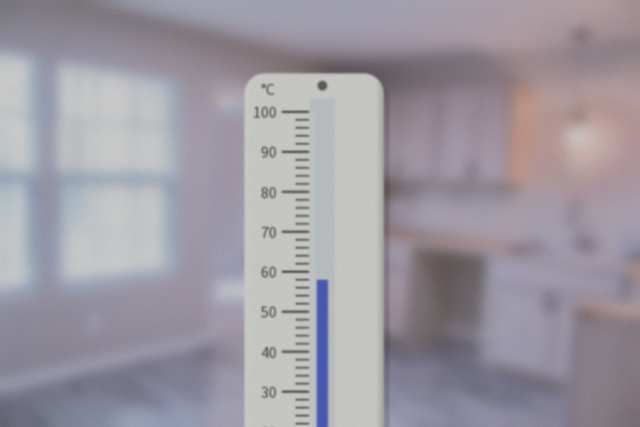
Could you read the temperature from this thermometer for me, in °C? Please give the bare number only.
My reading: 58
